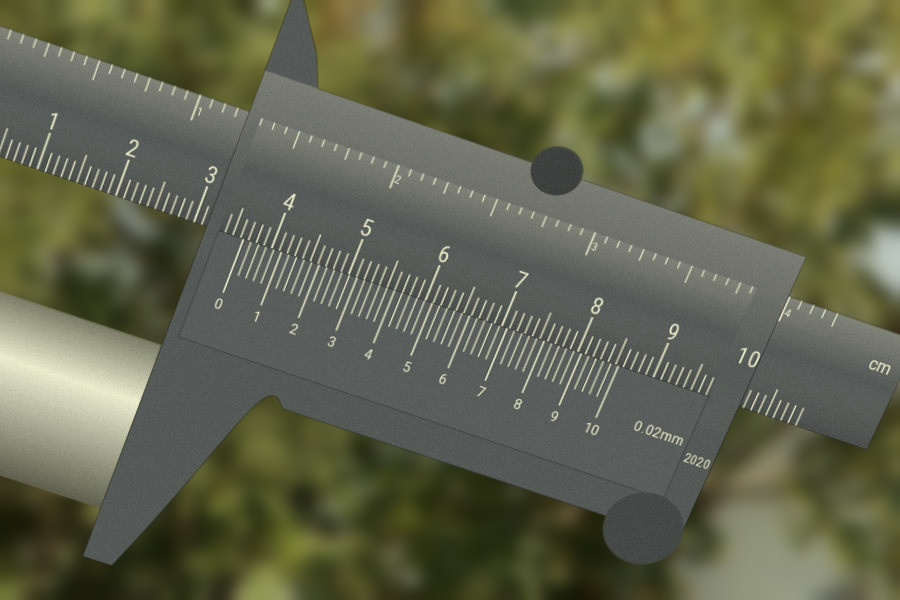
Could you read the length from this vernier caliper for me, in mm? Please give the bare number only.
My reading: 36.4
